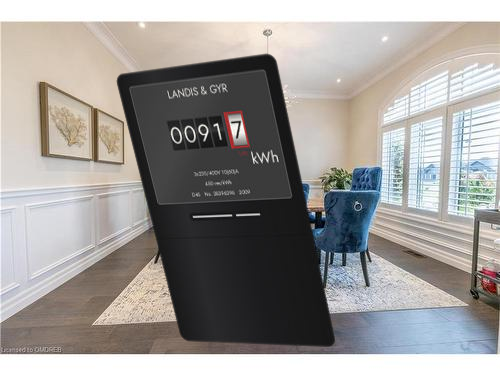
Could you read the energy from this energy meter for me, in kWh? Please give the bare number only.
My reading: 91.7
